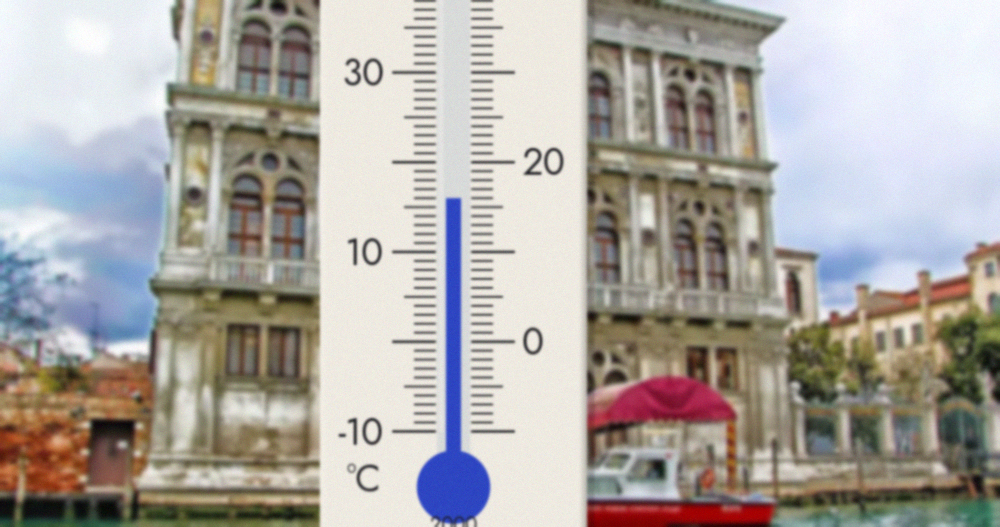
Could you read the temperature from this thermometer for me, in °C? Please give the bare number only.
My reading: 16
